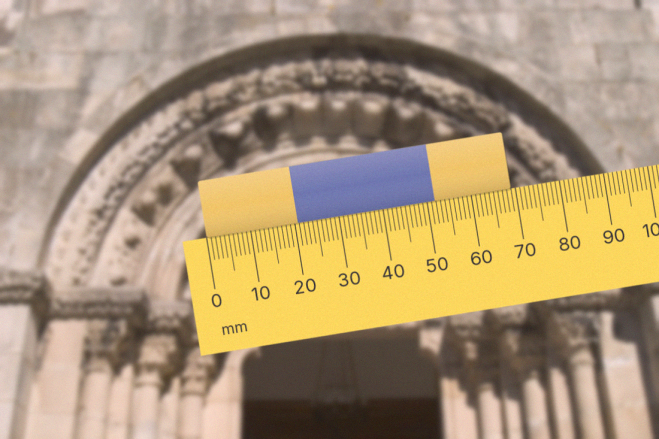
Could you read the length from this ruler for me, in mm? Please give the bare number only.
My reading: 69
